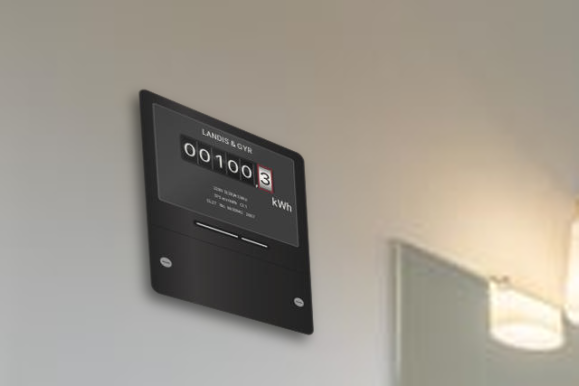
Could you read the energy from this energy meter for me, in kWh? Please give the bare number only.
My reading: 100.3
